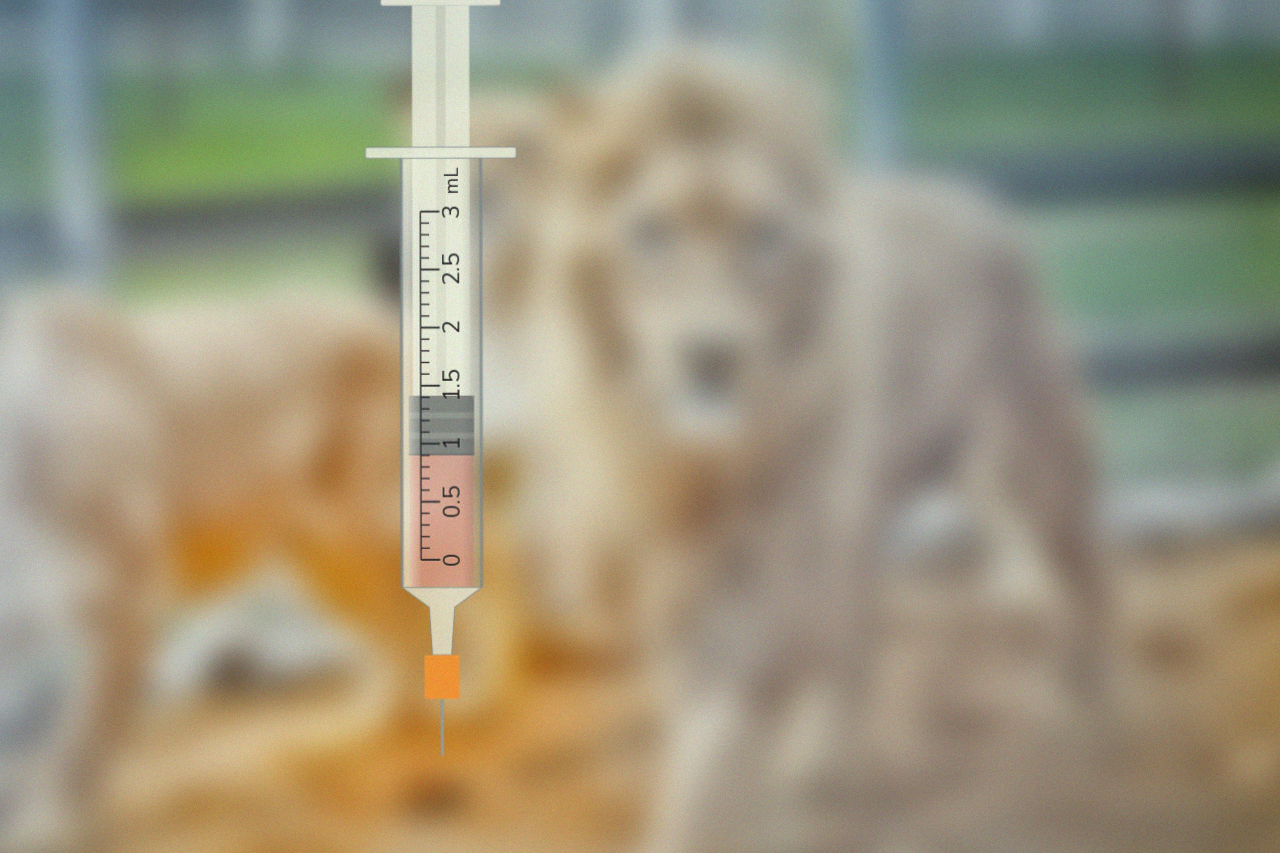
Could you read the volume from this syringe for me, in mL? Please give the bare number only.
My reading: 0.9
